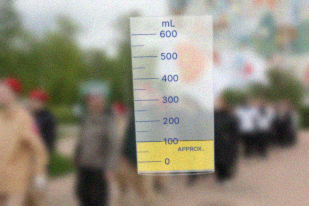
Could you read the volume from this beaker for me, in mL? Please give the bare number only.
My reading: 100
